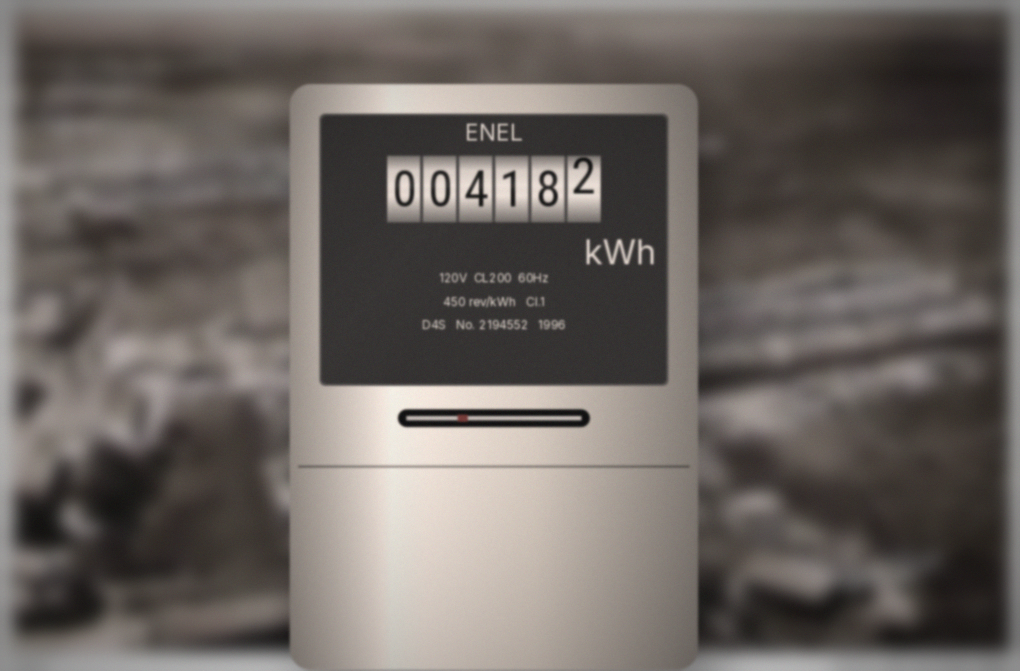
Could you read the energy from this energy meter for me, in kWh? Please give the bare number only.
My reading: 4182
